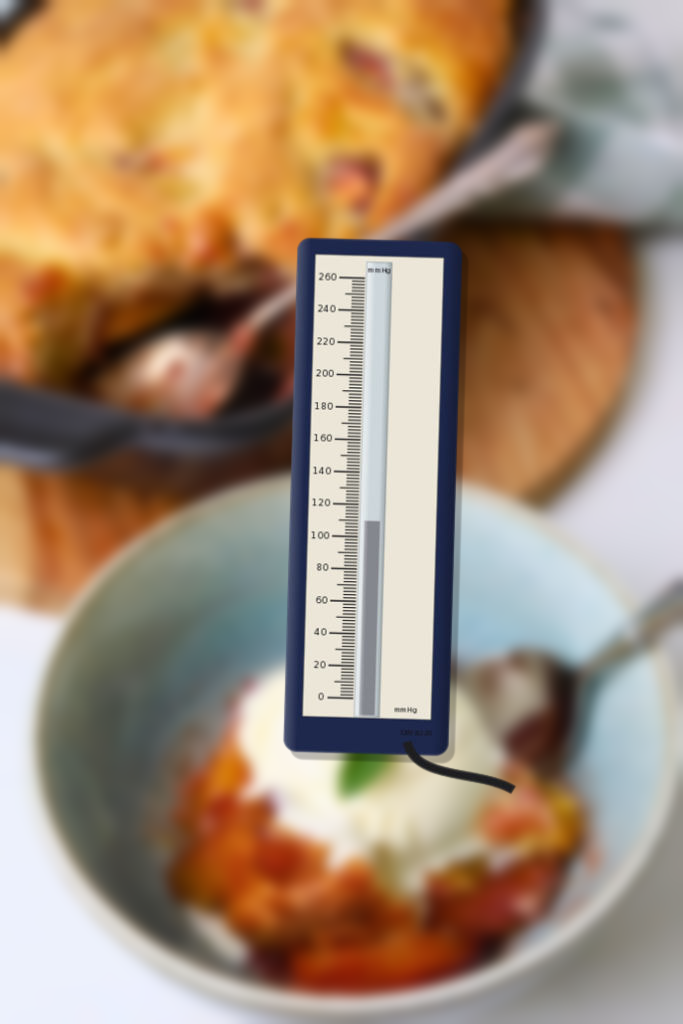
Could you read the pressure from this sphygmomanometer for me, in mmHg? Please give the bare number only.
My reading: 110
